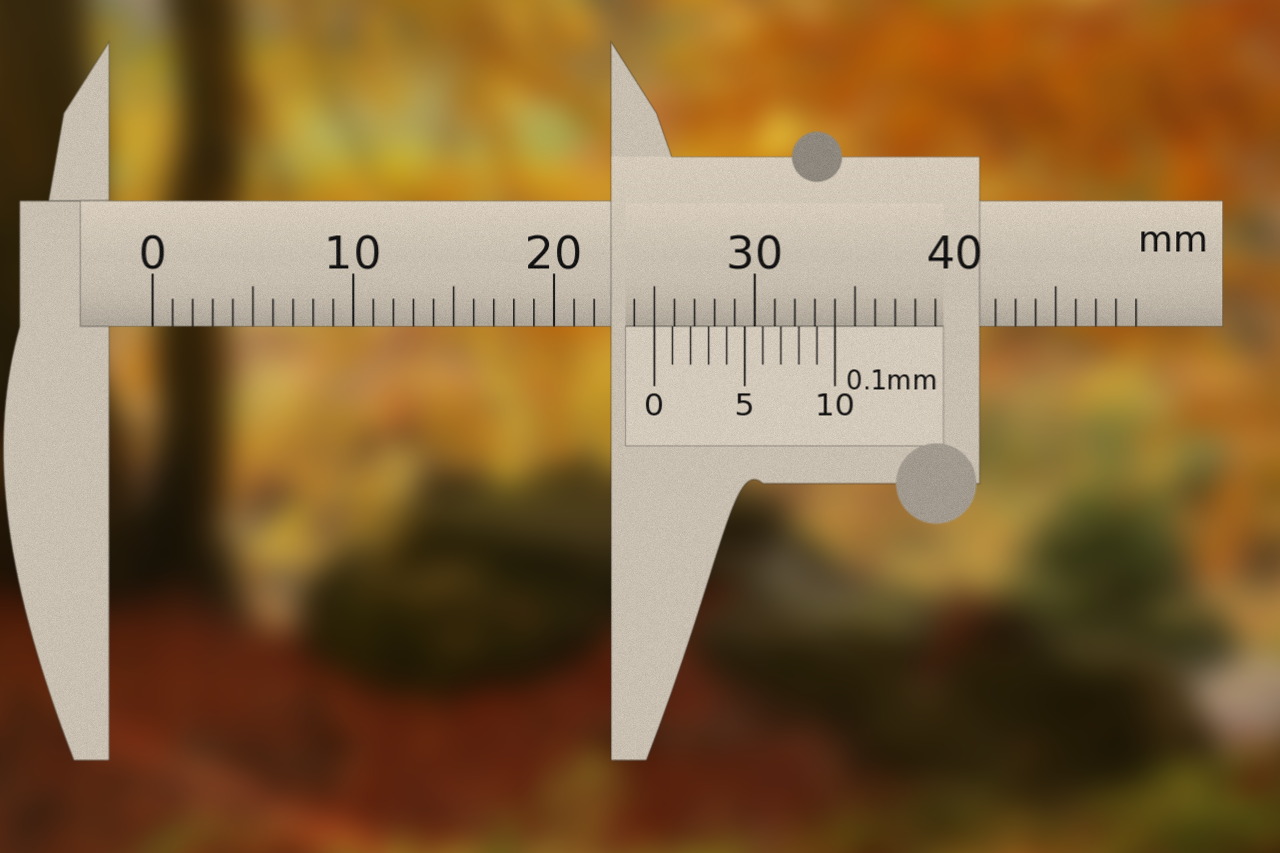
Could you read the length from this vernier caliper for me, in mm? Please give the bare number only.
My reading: 25.0
